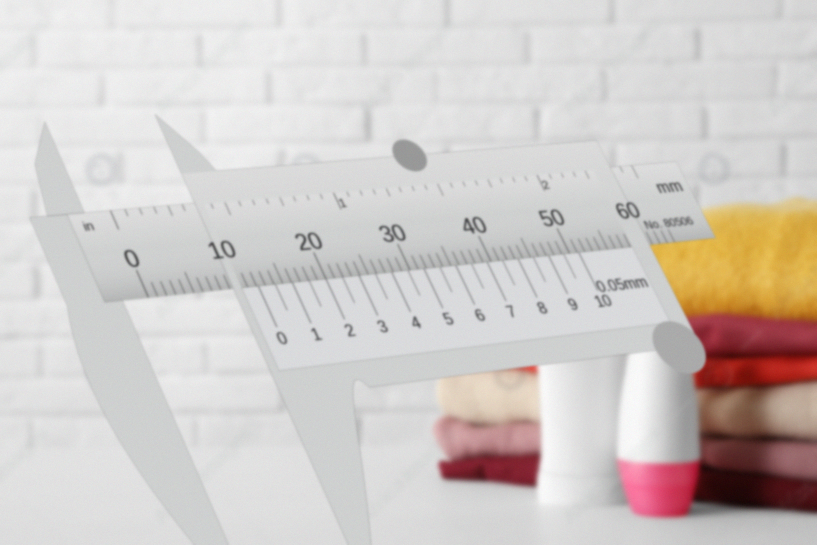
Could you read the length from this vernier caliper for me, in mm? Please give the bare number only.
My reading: 12.2
